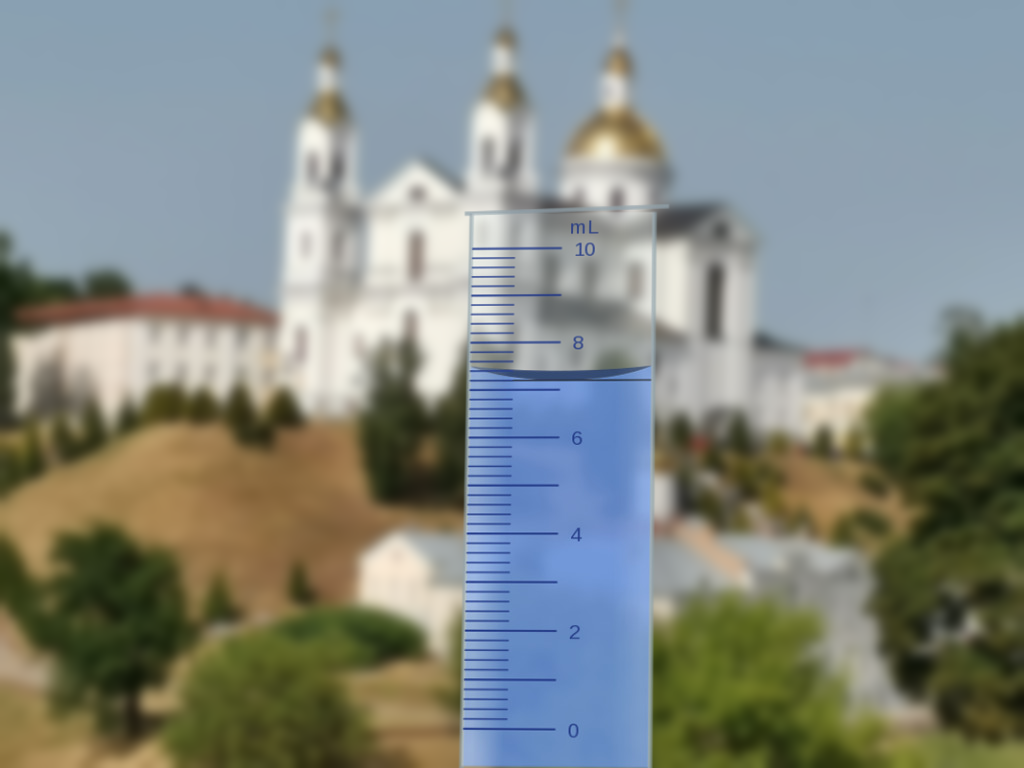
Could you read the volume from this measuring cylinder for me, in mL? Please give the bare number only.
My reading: 7.2
